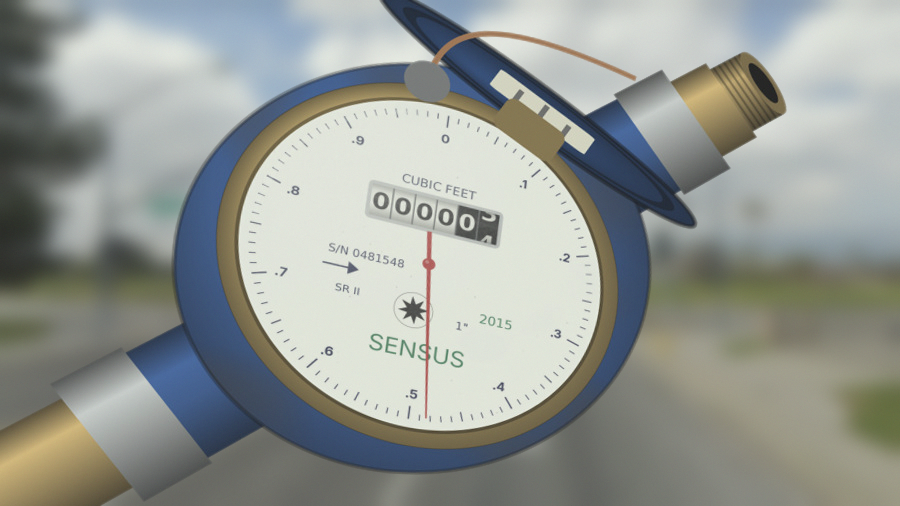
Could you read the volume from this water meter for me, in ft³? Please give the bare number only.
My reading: 3.48
